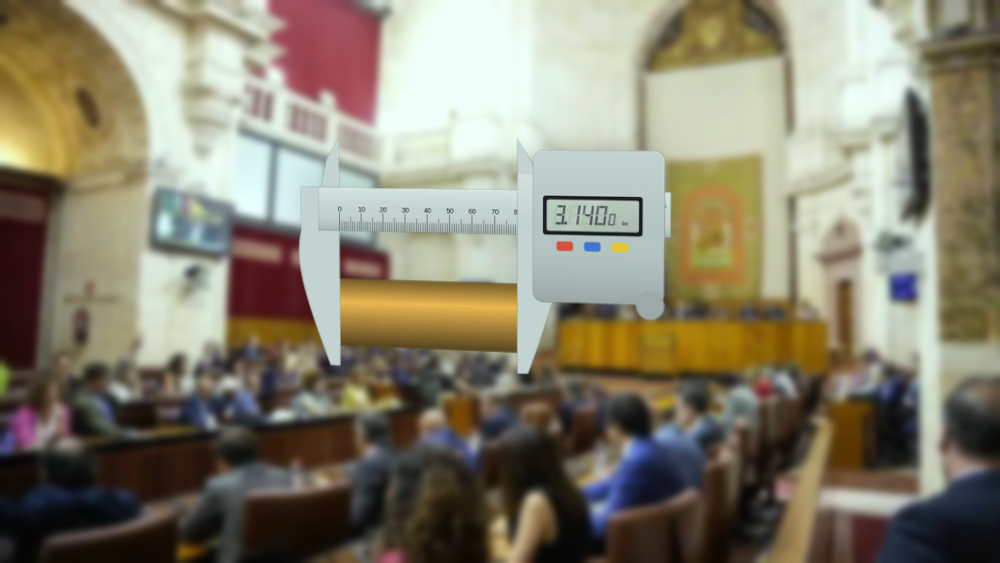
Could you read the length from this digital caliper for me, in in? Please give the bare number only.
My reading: 3.1400
